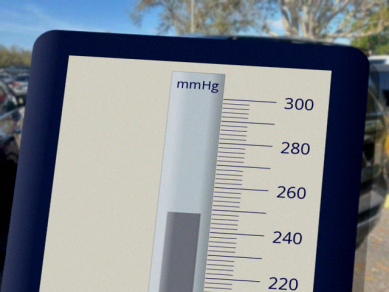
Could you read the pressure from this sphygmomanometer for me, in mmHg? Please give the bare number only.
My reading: 248
